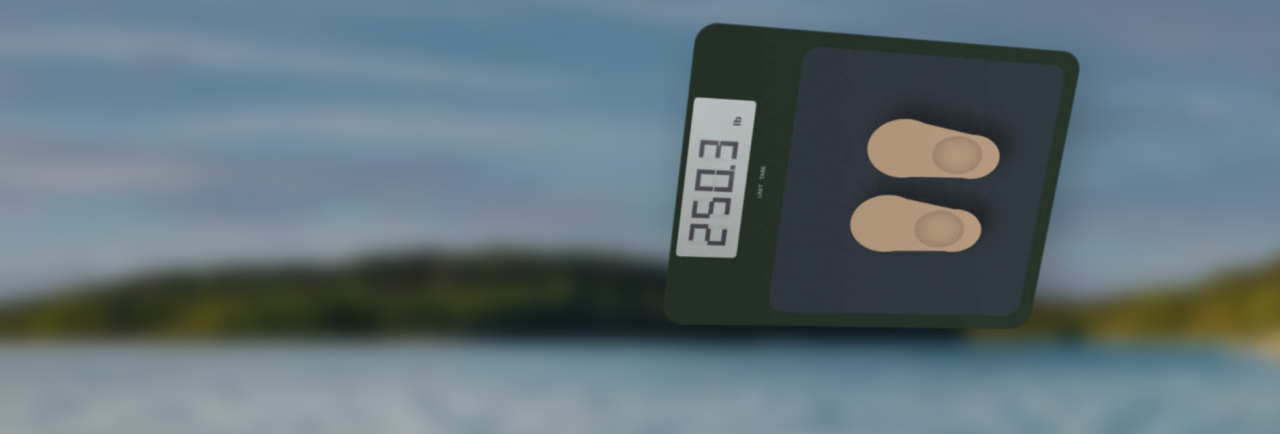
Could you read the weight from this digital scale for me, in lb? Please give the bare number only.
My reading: 250.3
